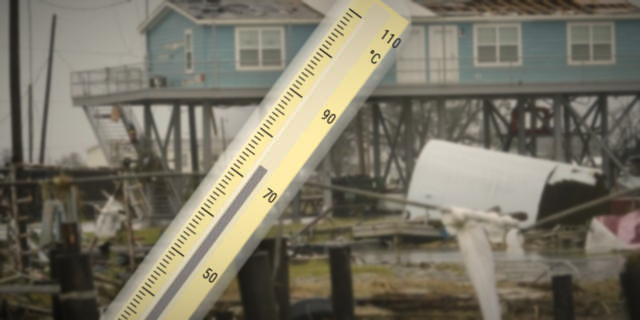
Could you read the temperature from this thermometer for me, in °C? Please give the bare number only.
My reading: 74
